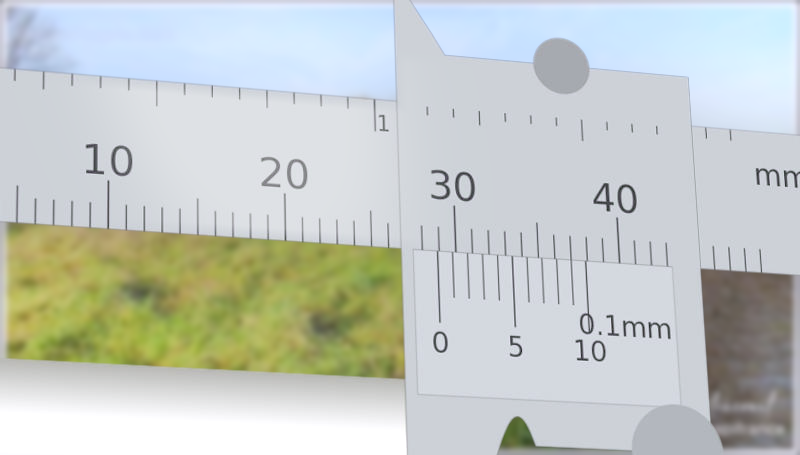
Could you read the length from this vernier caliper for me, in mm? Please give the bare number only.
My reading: 28.9
